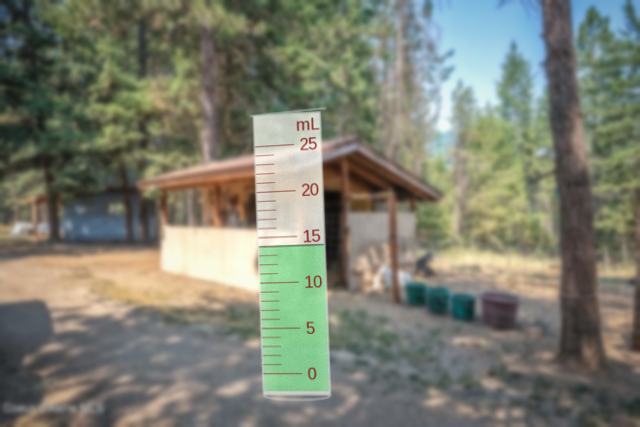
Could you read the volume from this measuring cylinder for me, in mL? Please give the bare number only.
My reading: 14
